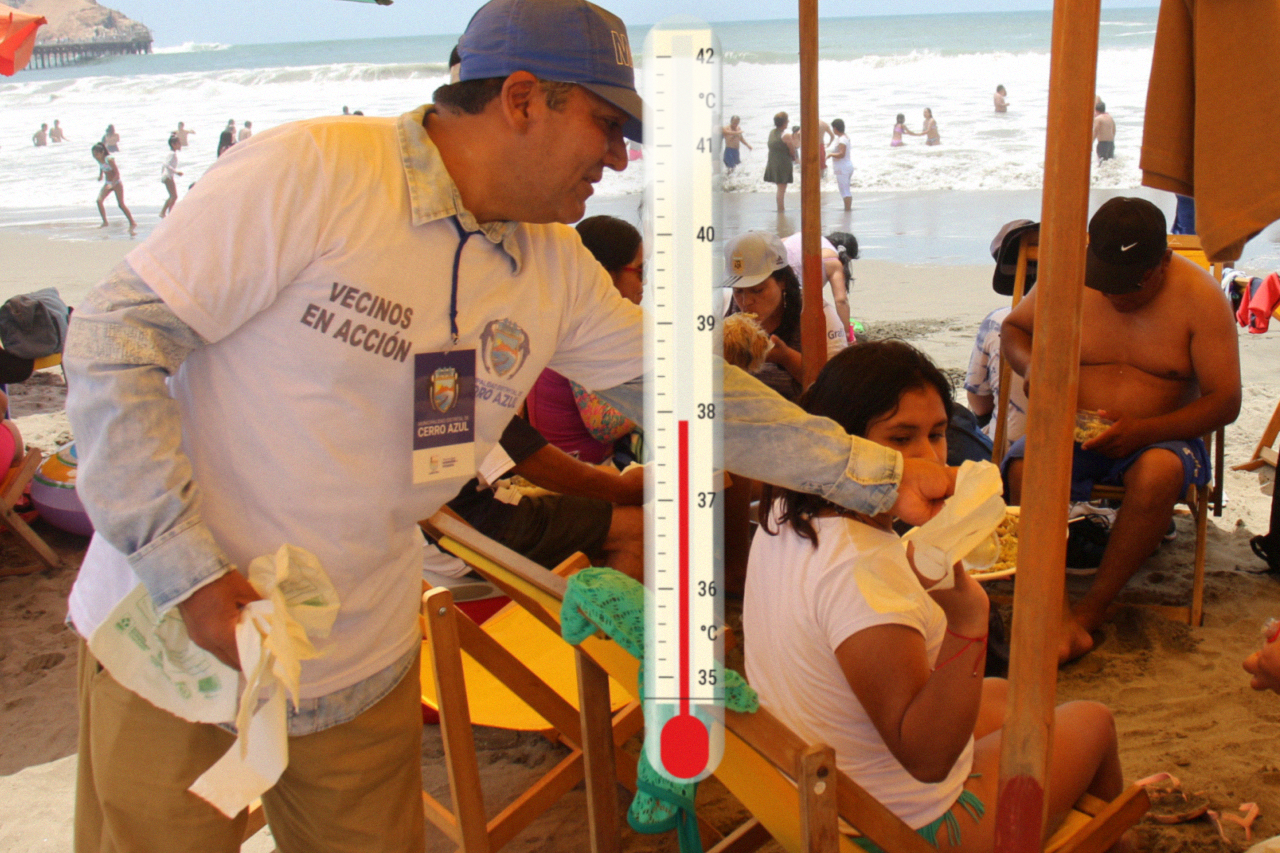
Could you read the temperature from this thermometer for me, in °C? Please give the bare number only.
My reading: 37.9
